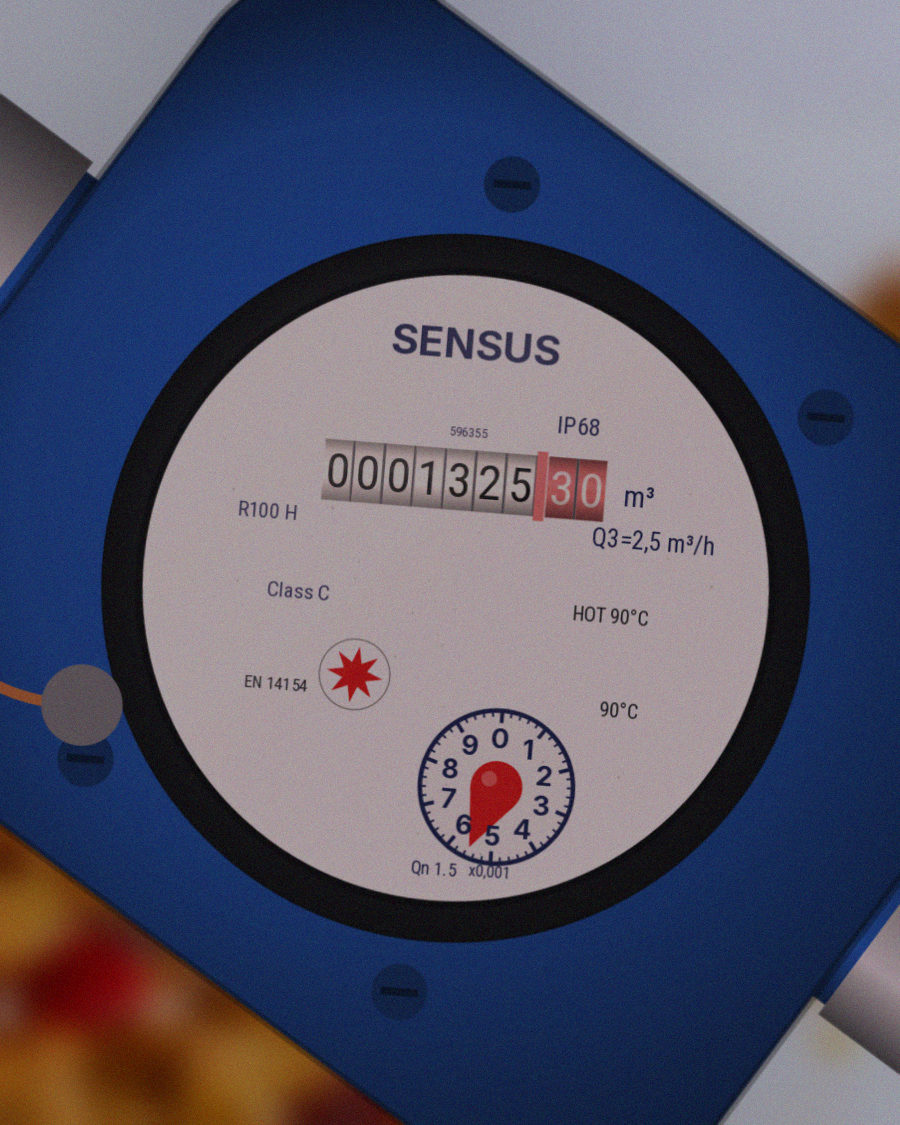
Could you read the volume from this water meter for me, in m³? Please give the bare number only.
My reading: 1325.305
